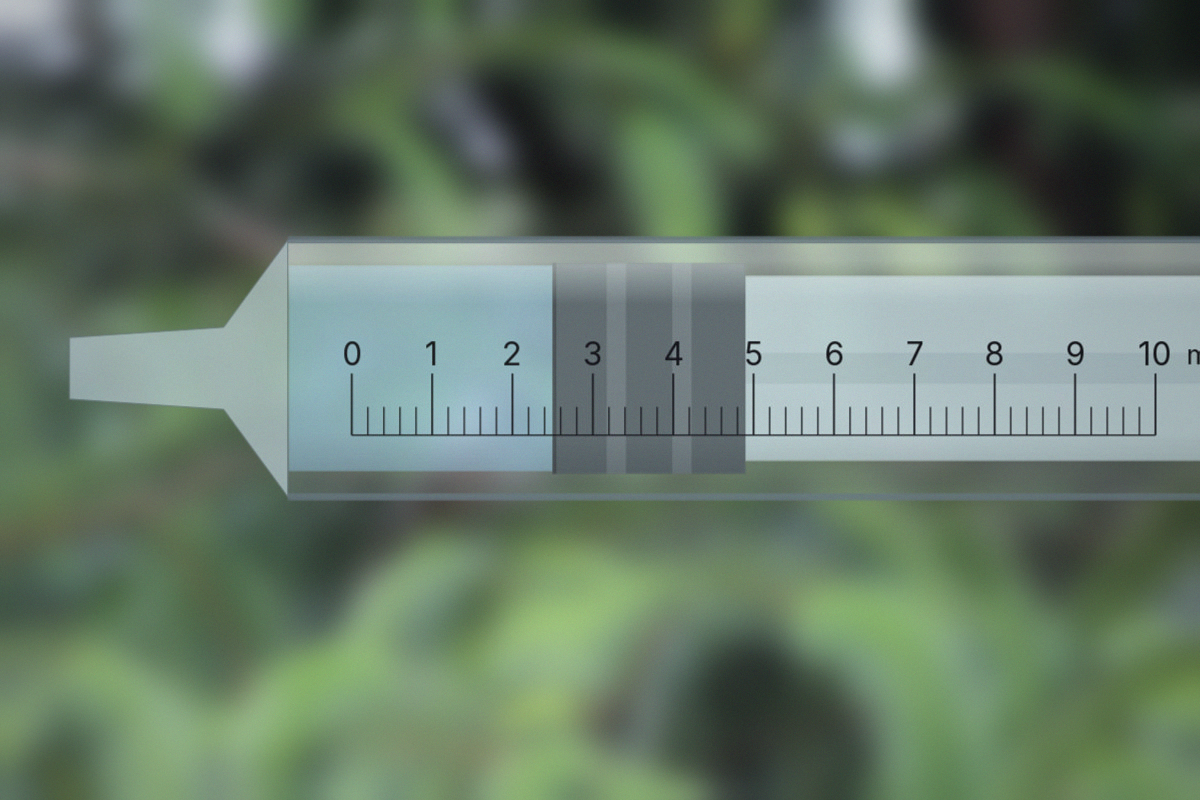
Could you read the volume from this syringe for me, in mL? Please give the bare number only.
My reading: 2.5
